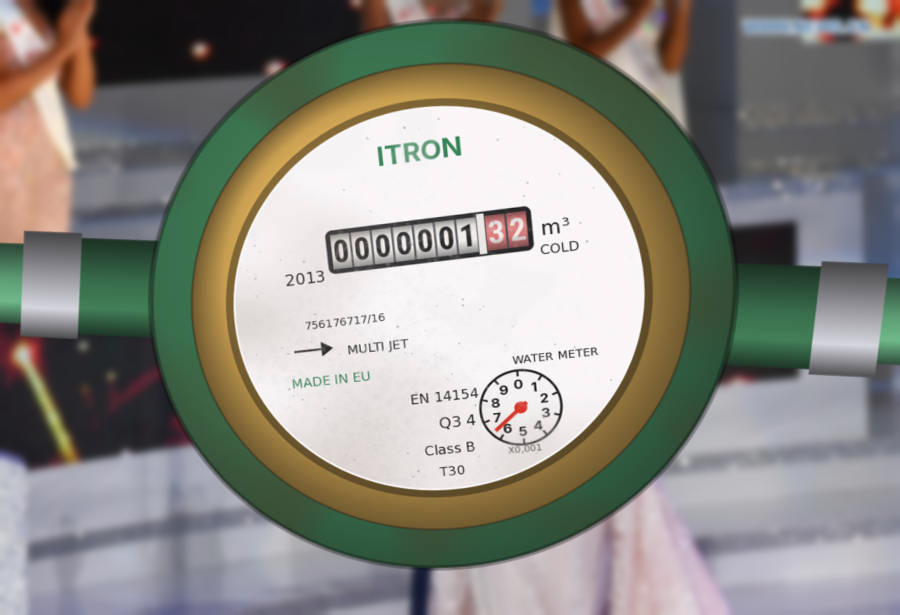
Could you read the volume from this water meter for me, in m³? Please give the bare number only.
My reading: 1.326
